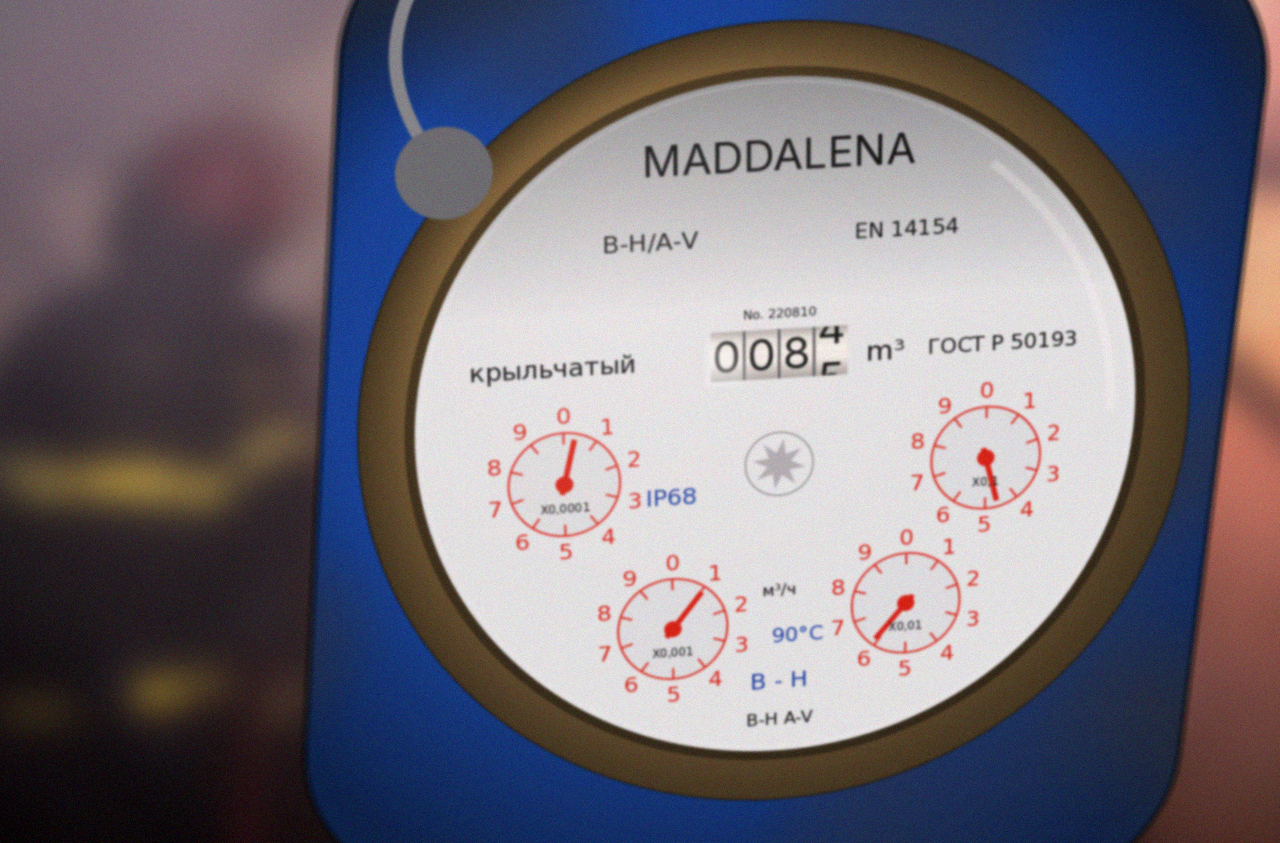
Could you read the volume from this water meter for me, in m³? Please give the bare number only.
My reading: 84.4610
